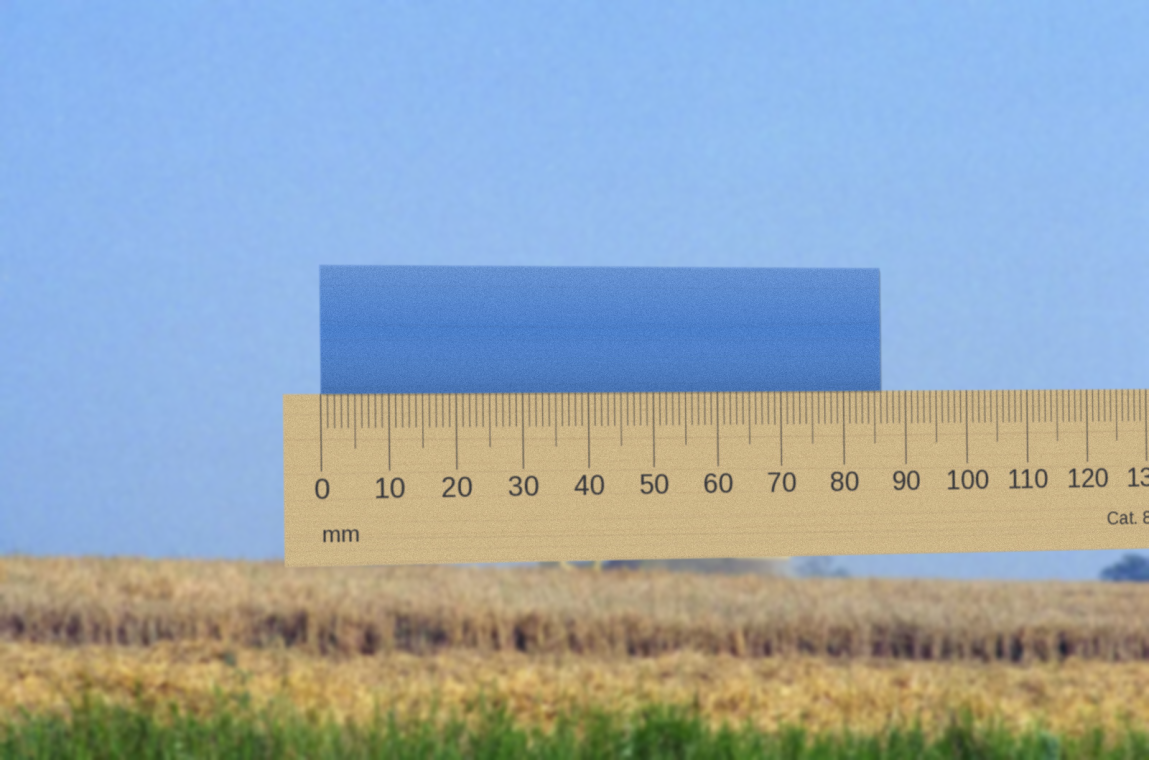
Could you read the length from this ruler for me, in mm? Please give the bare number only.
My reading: 86
